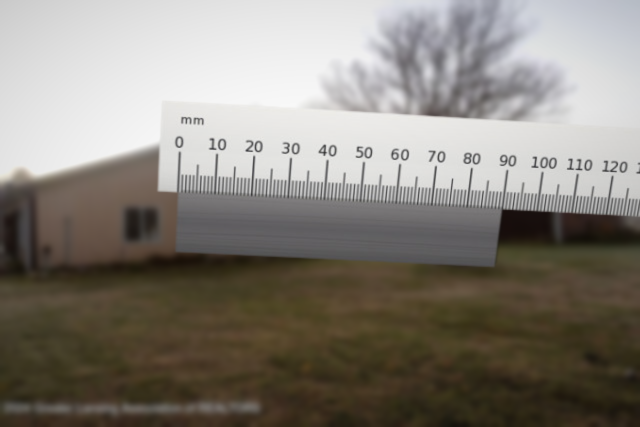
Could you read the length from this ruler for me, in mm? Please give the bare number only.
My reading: 90
